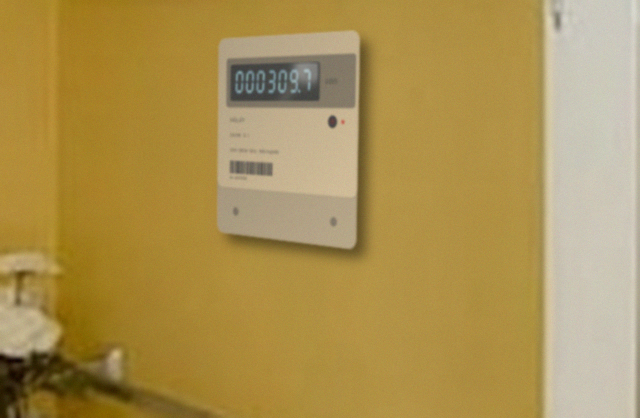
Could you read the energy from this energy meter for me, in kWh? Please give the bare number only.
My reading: 309.7
